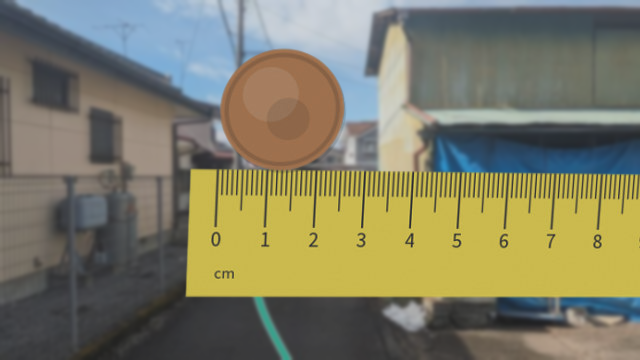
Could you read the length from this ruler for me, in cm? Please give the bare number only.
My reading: 2.5
